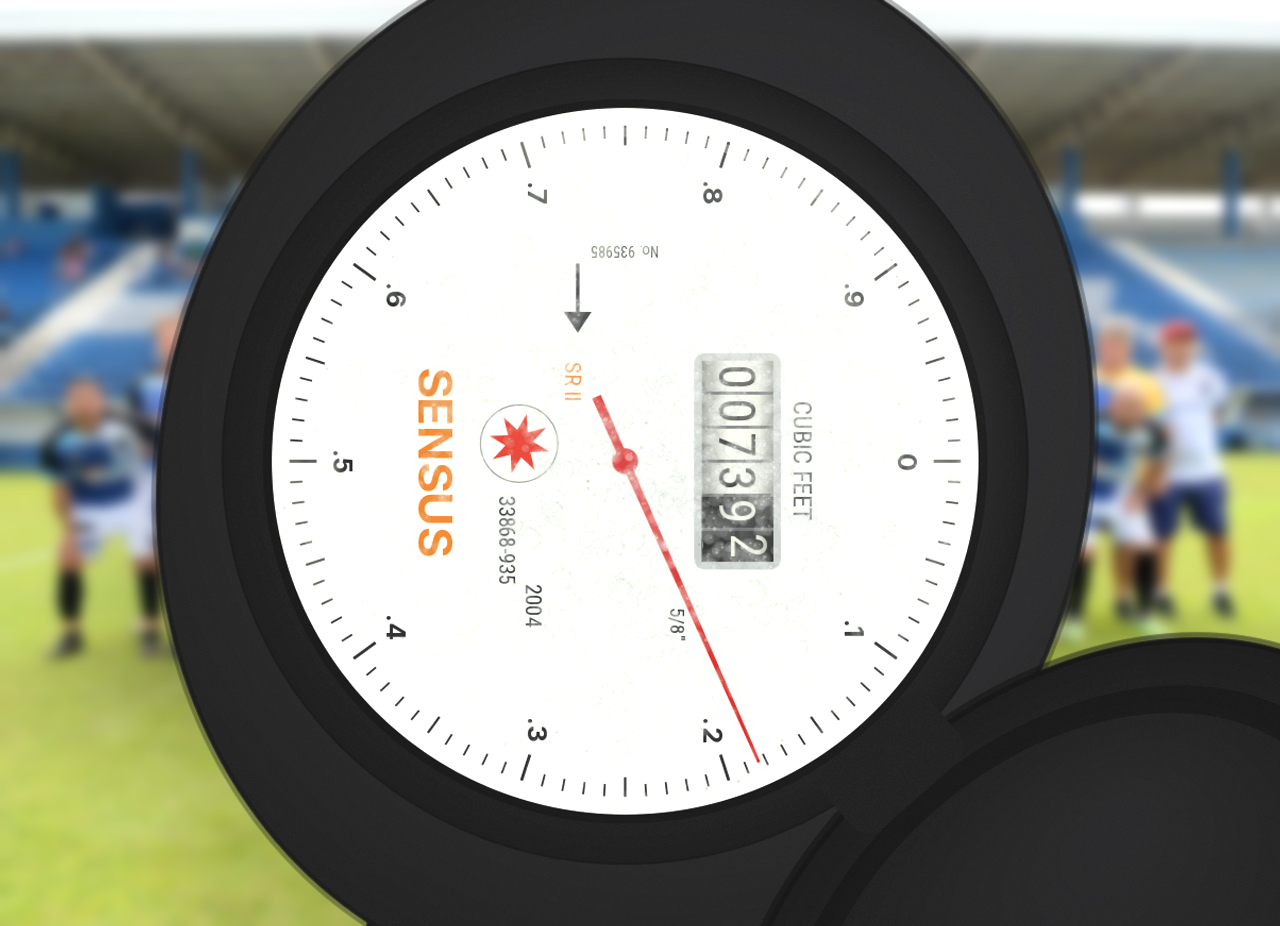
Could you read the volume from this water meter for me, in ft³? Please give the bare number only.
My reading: 7392.18
